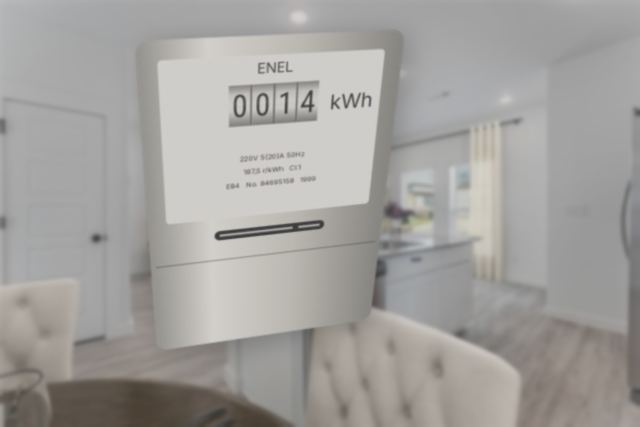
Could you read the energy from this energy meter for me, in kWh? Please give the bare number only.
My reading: 14
